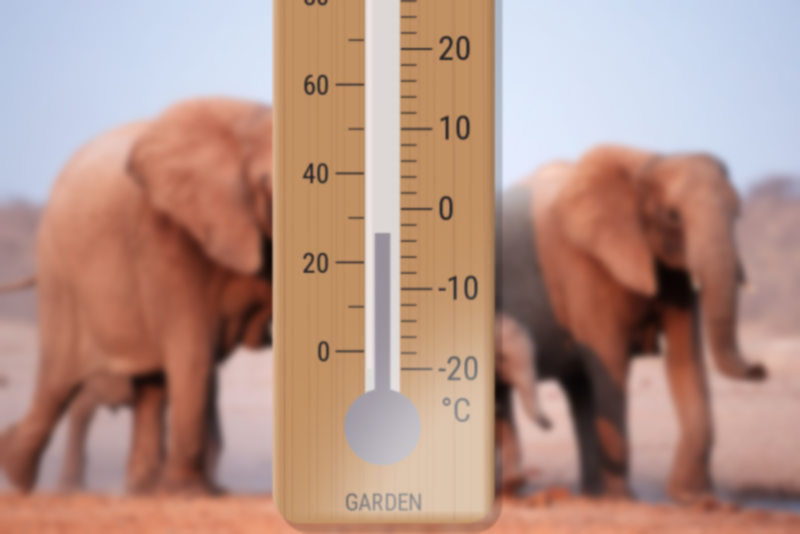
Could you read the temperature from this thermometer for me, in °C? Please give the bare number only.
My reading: -3
